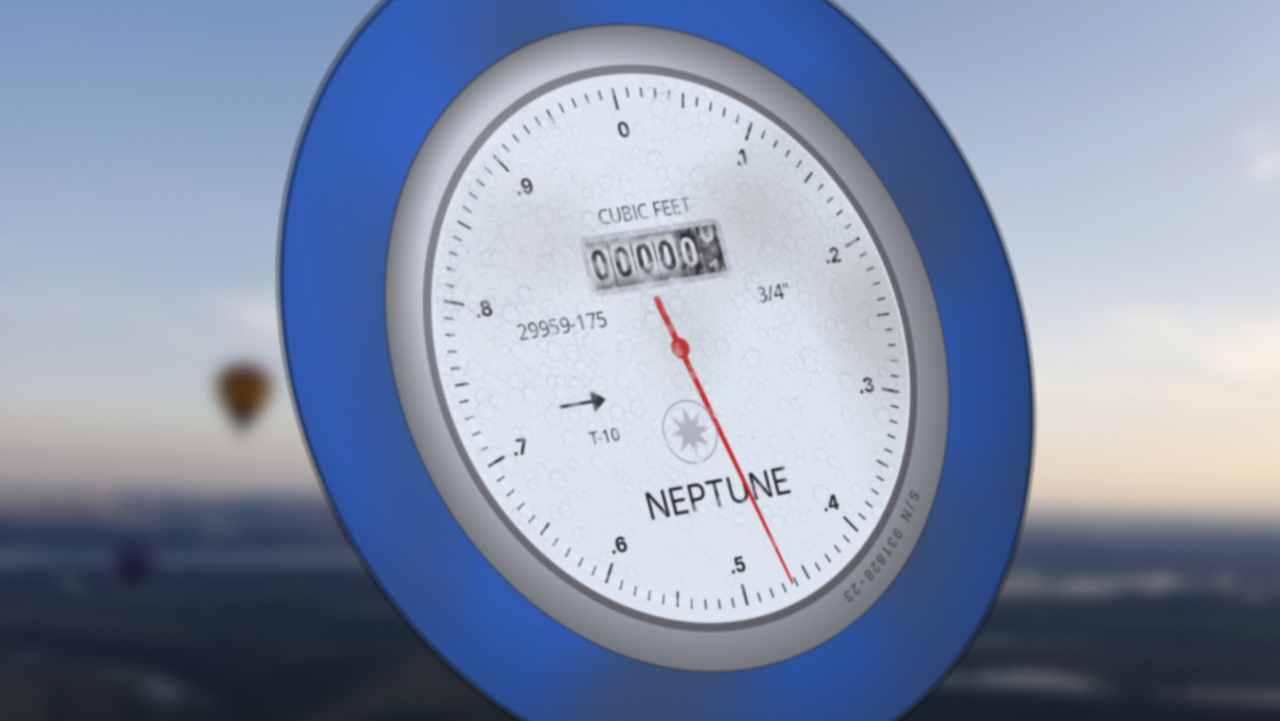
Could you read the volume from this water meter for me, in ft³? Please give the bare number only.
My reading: 0.46
